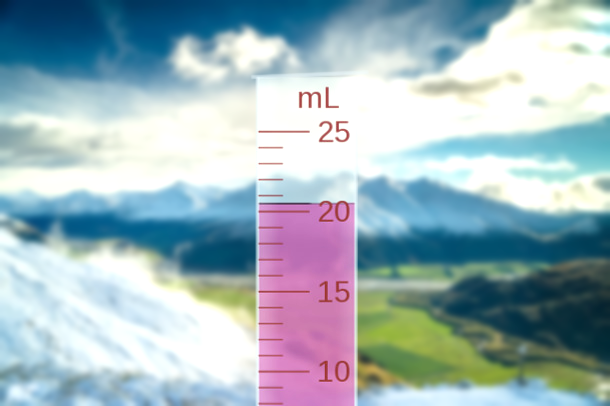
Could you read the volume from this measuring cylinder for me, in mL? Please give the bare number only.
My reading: 20.5
